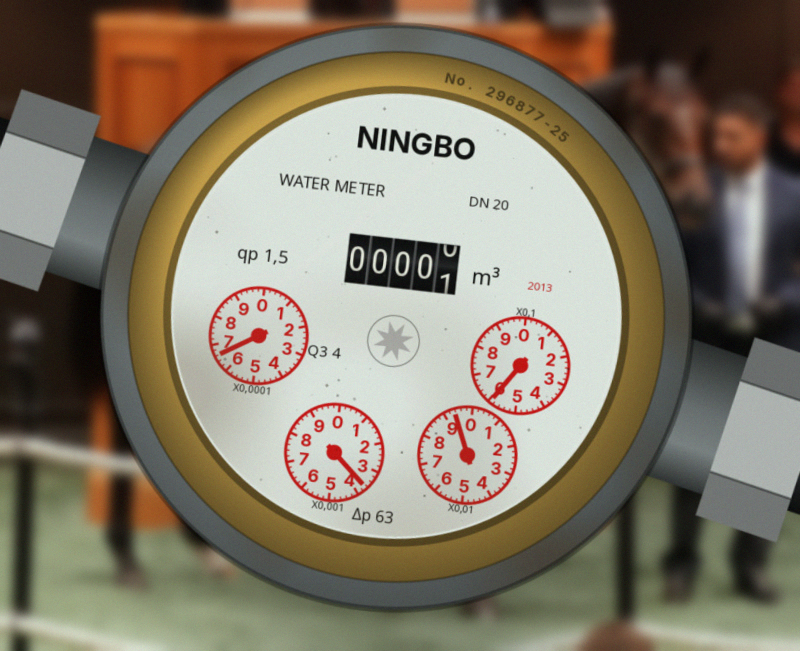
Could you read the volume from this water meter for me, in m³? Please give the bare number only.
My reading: 0.5936
